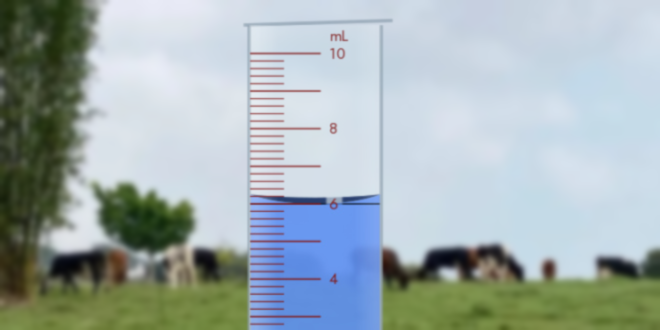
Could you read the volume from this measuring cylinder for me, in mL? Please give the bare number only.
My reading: 6
